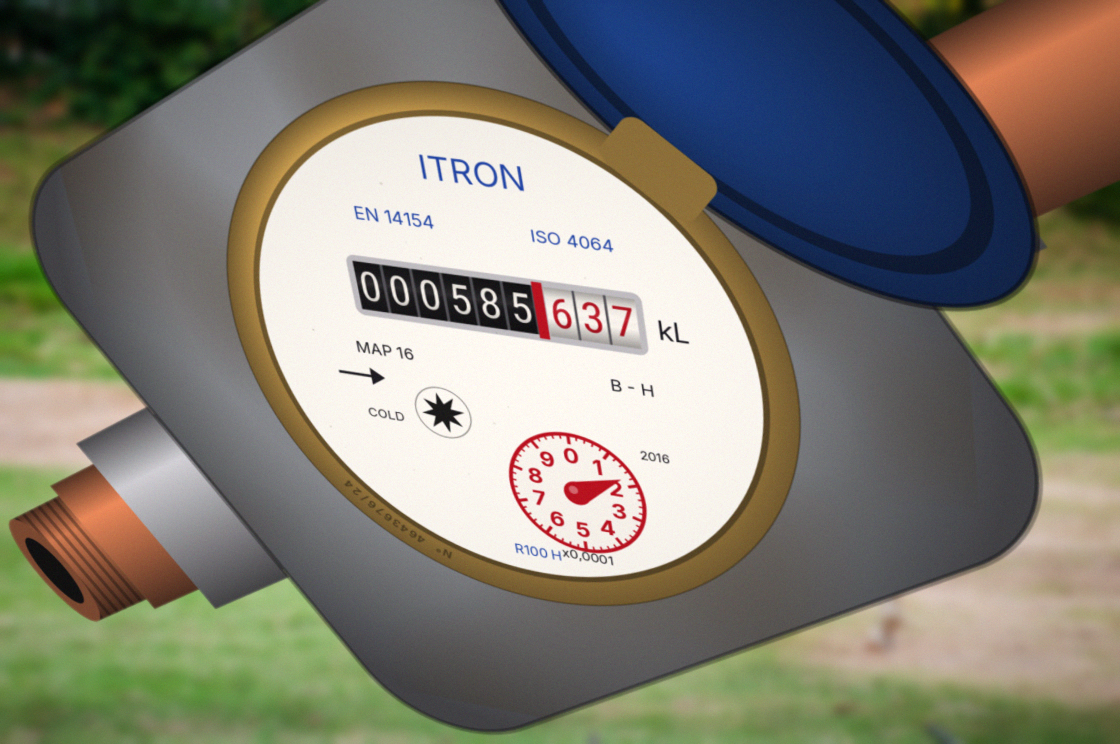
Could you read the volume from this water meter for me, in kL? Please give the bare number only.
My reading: 585.6371
